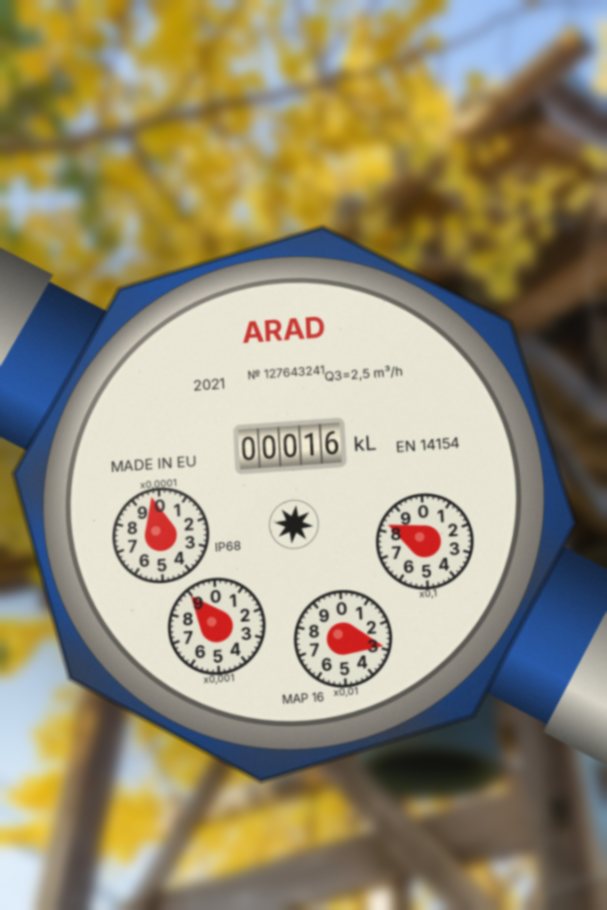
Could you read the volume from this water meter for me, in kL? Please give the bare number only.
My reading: 16.8289
